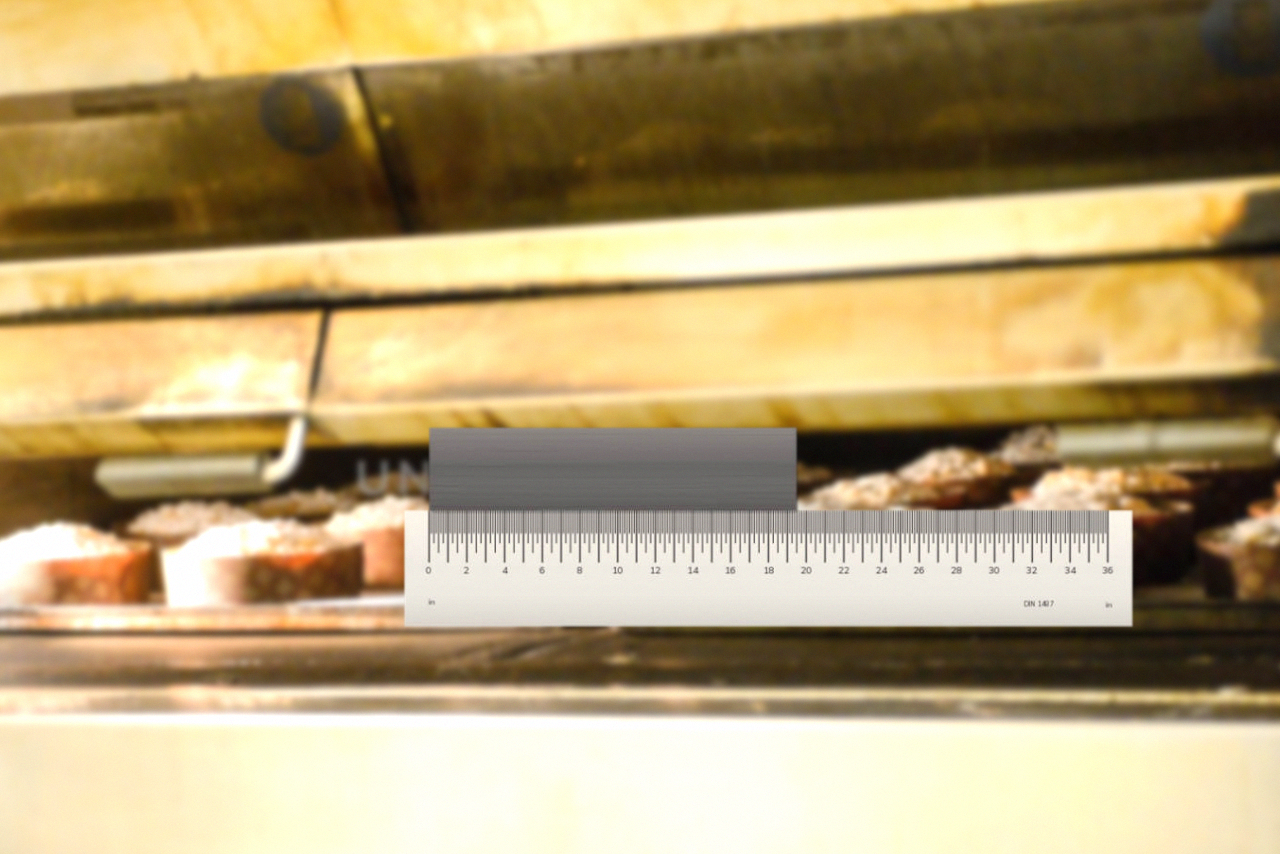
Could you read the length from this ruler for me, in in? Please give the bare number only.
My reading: 19.5
